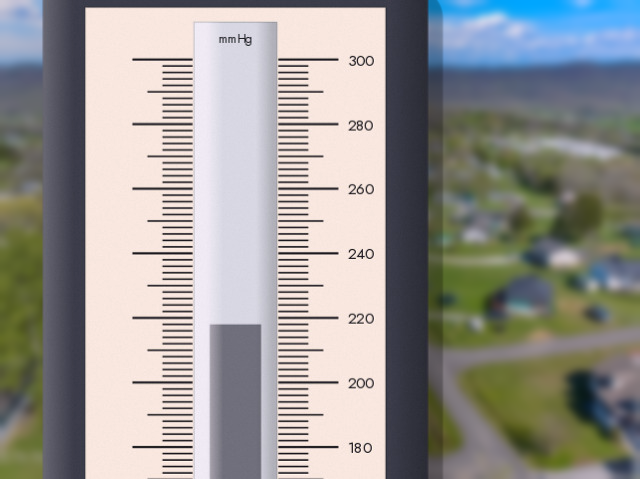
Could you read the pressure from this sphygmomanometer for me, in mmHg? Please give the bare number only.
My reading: 218
